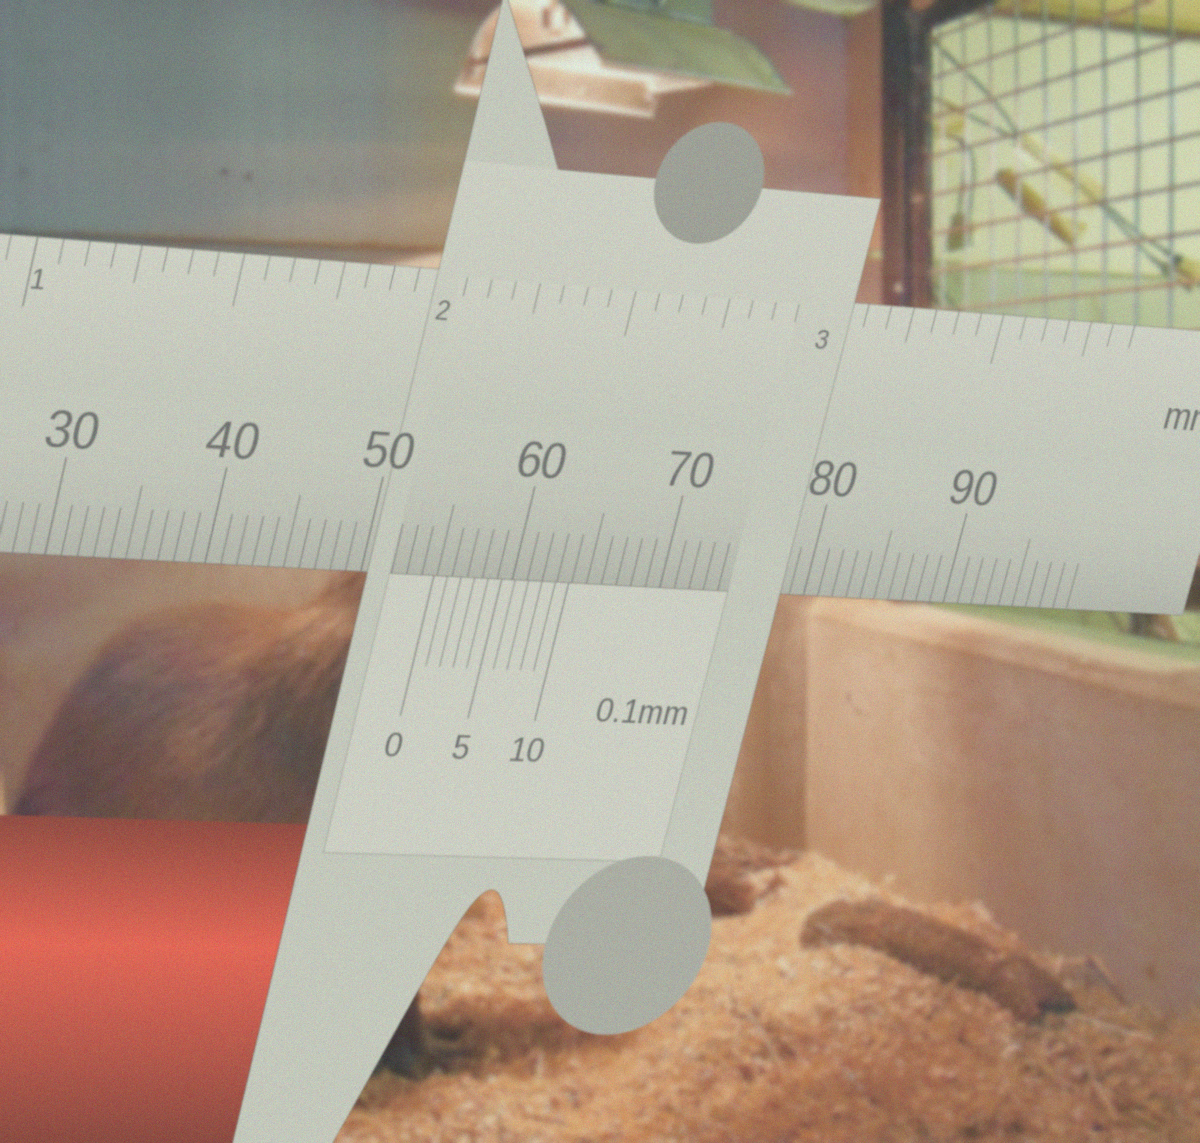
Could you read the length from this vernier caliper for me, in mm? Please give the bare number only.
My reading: 54.8
